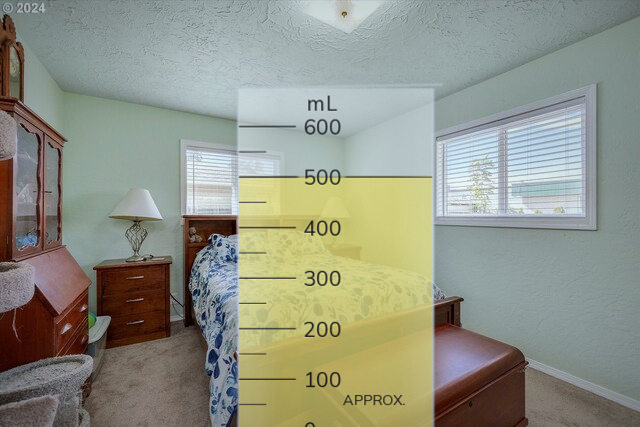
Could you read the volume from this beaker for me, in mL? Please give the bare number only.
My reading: 500
